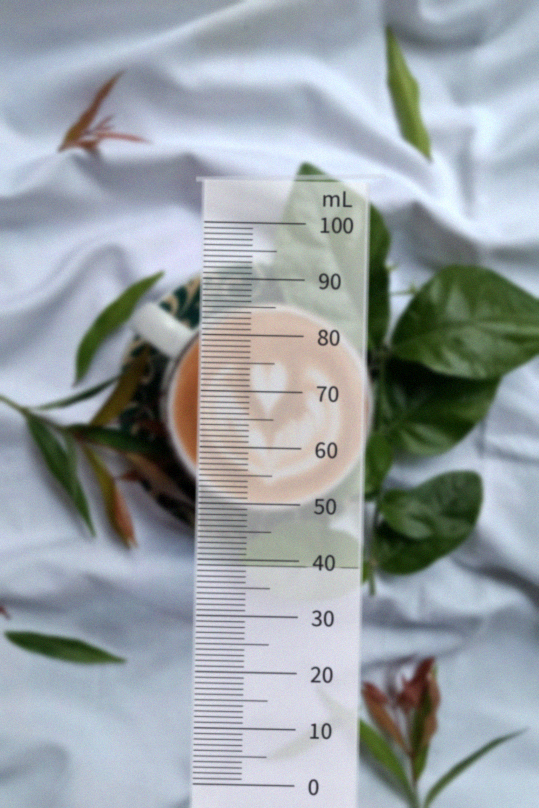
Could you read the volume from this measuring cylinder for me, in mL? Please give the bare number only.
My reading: 39
